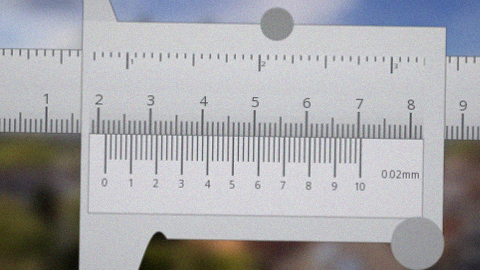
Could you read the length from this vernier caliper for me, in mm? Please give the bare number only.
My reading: 21.5
